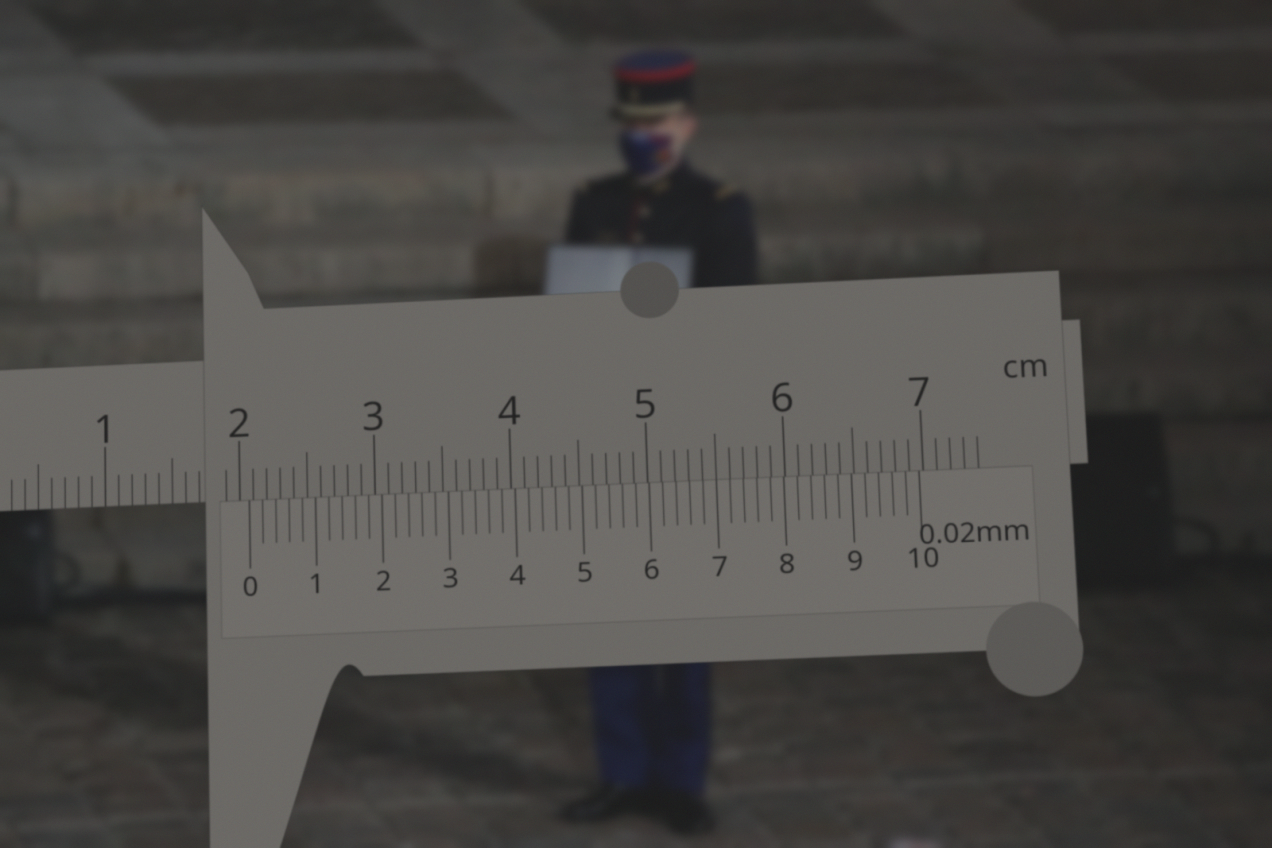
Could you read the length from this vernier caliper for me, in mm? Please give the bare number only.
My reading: 20.7
